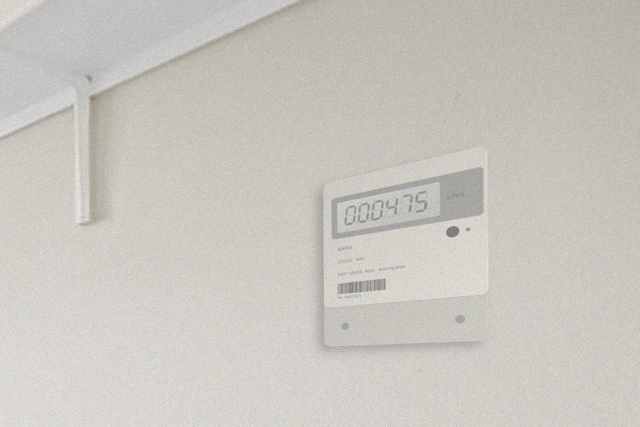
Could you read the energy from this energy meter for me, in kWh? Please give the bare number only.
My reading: 475
